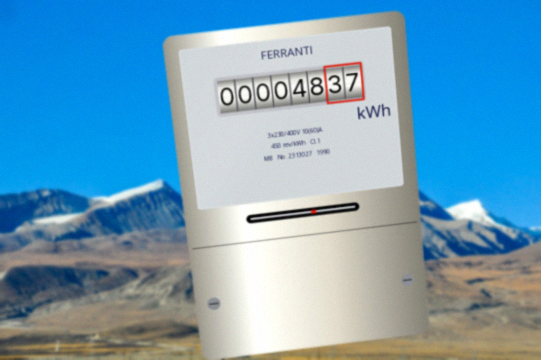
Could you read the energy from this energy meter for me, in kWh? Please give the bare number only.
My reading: 48.37
